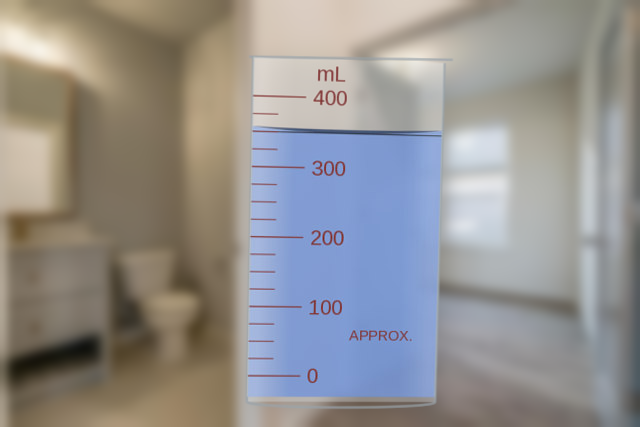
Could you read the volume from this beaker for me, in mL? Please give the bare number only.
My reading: 350
